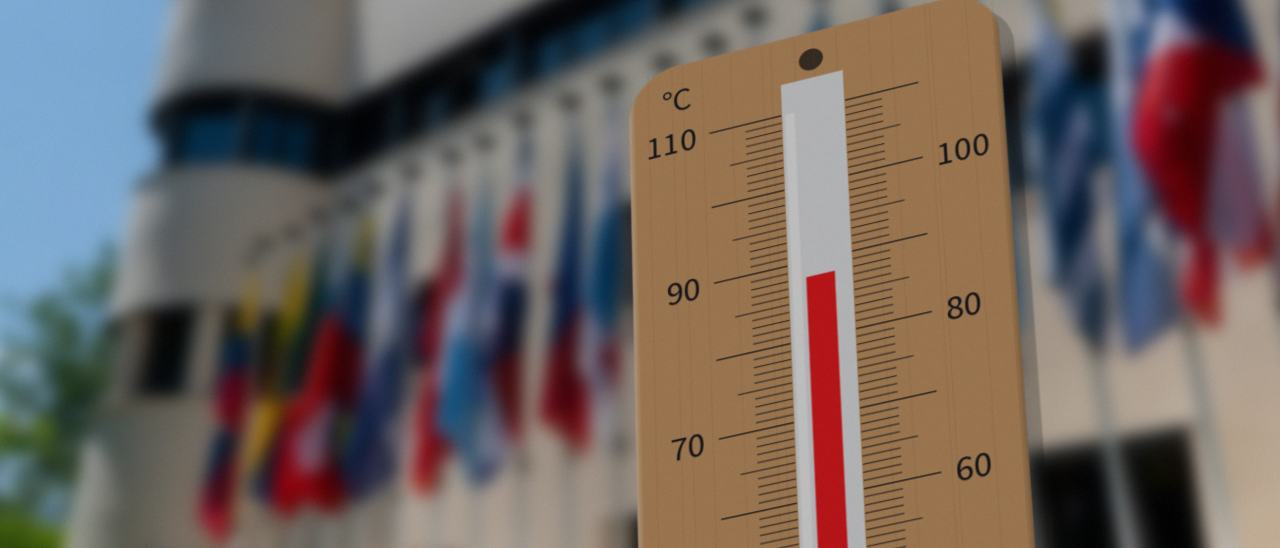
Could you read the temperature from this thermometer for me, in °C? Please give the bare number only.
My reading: 88
